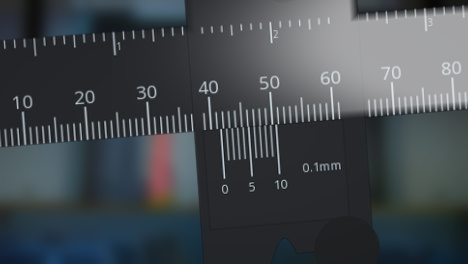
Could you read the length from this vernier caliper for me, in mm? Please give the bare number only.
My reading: 41.6
